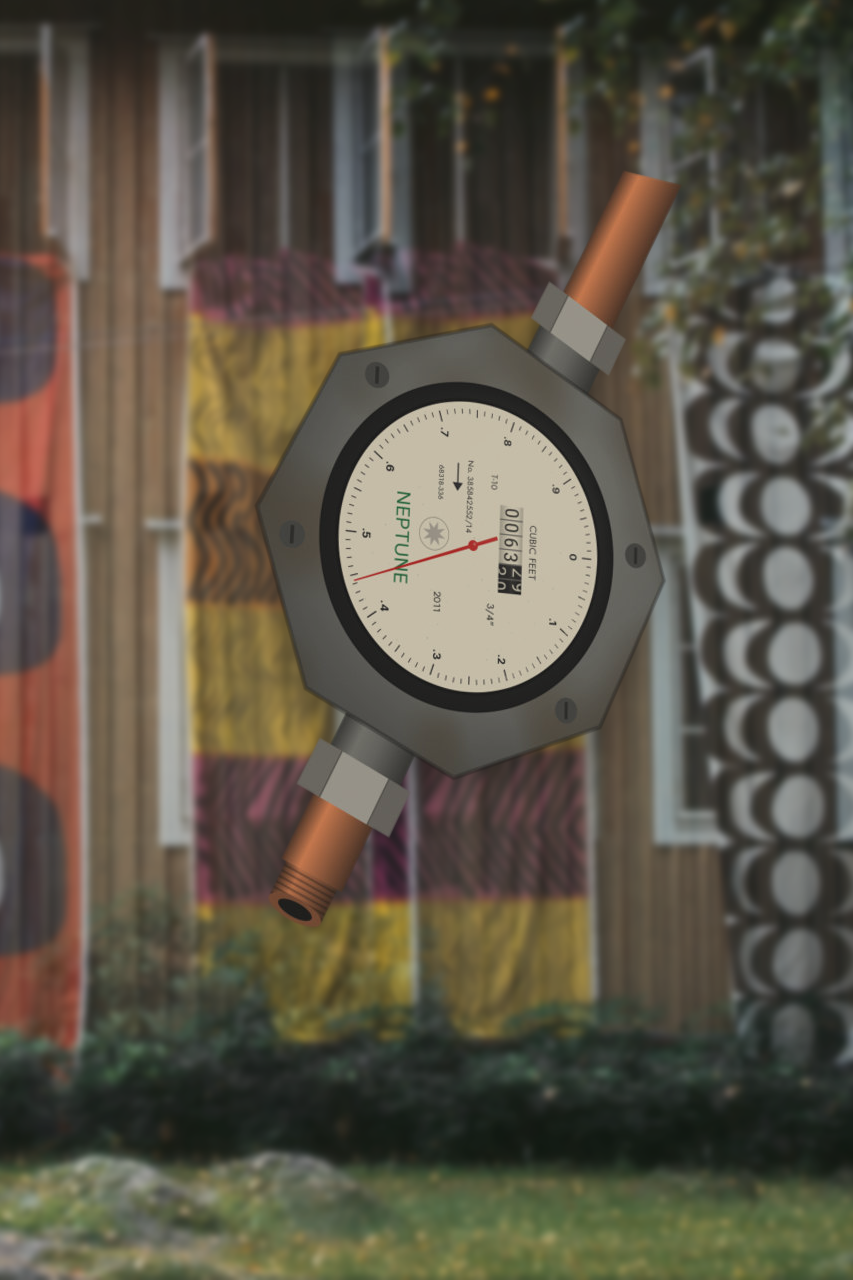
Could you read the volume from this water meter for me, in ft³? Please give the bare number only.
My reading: 6329.44
